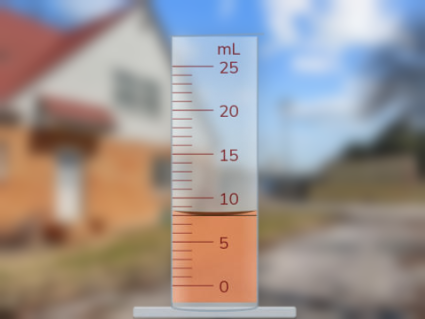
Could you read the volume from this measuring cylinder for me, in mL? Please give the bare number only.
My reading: 8
